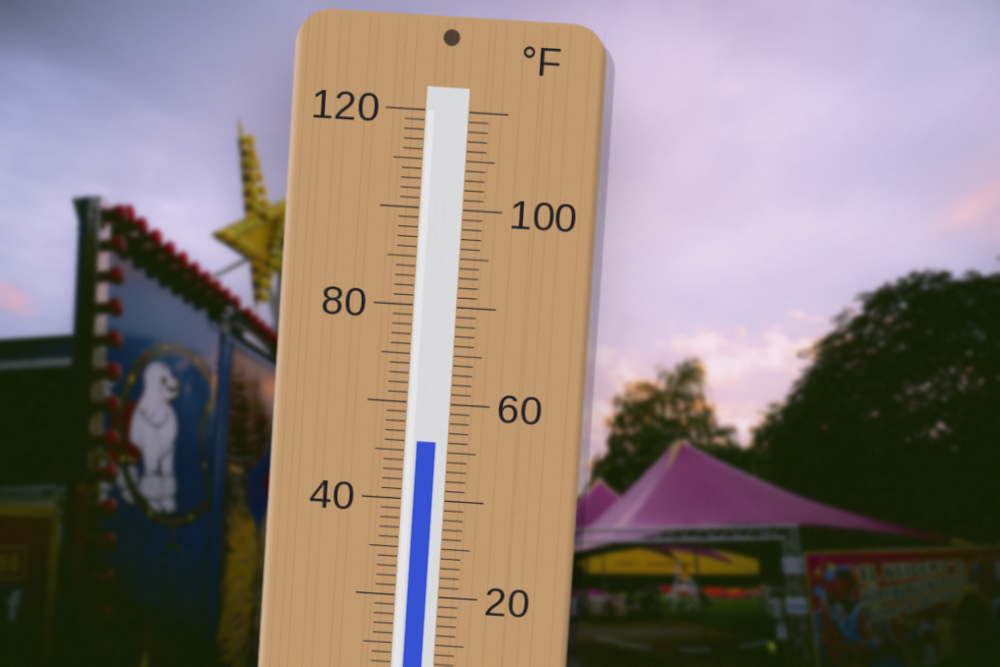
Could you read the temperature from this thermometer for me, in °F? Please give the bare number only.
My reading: 52
